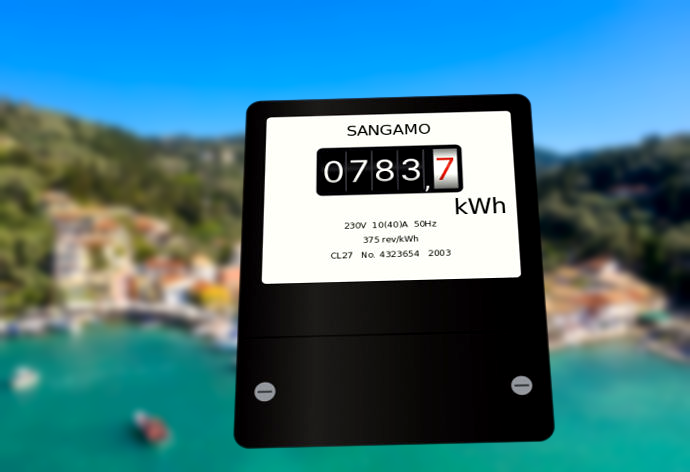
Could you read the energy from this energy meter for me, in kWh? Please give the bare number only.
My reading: 783.7
